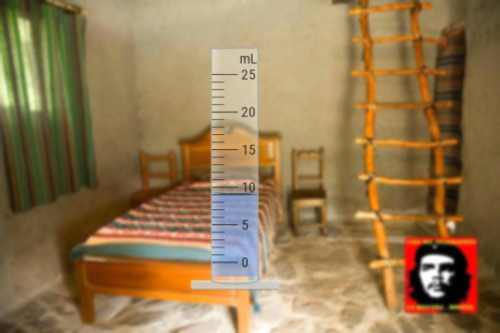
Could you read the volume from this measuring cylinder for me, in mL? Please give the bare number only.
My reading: 9
